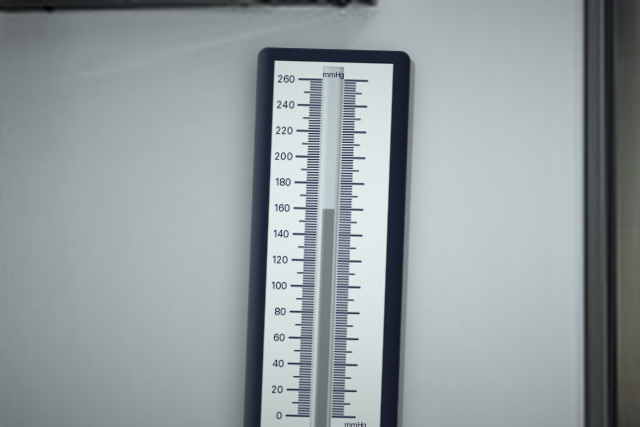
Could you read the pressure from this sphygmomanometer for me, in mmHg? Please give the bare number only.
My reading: 160
